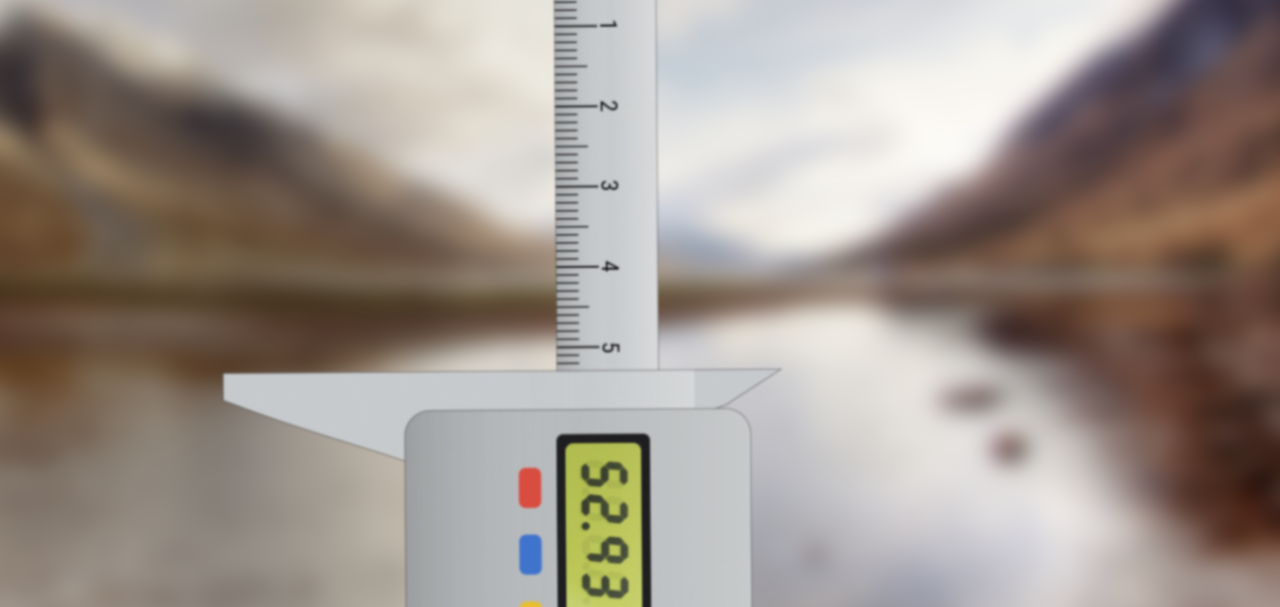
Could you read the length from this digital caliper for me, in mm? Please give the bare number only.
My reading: 52.93
